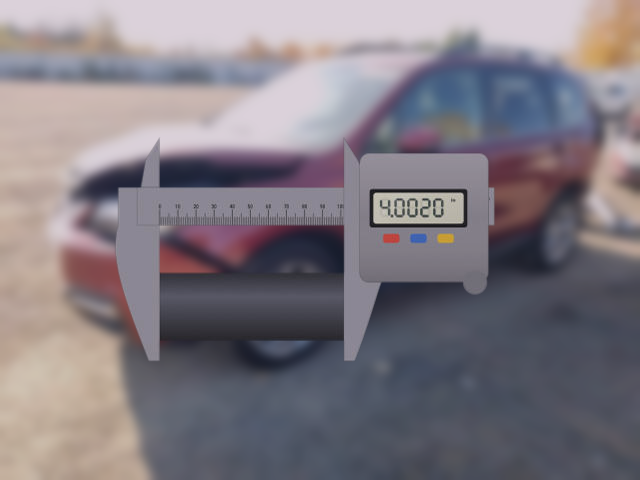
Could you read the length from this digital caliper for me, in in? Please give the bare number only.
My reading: 4.0020
